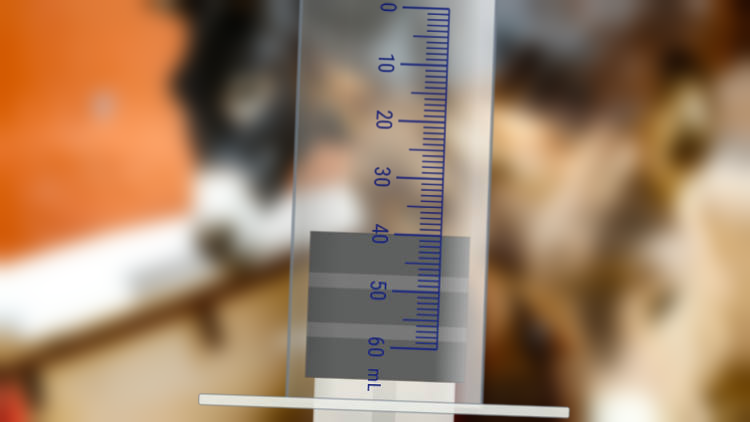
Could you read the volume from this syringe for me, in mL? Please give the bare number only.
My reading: 40
